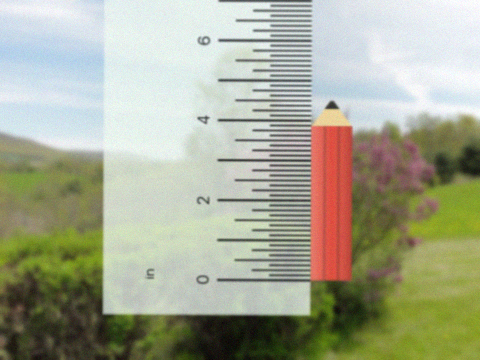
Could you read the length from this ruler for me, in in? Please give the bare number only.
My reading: 4.5
